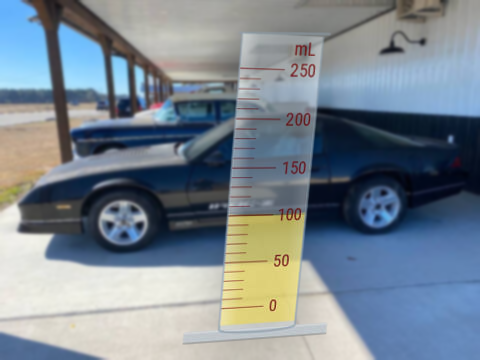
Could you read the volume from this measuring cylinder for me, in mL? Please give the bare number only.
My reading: 100
